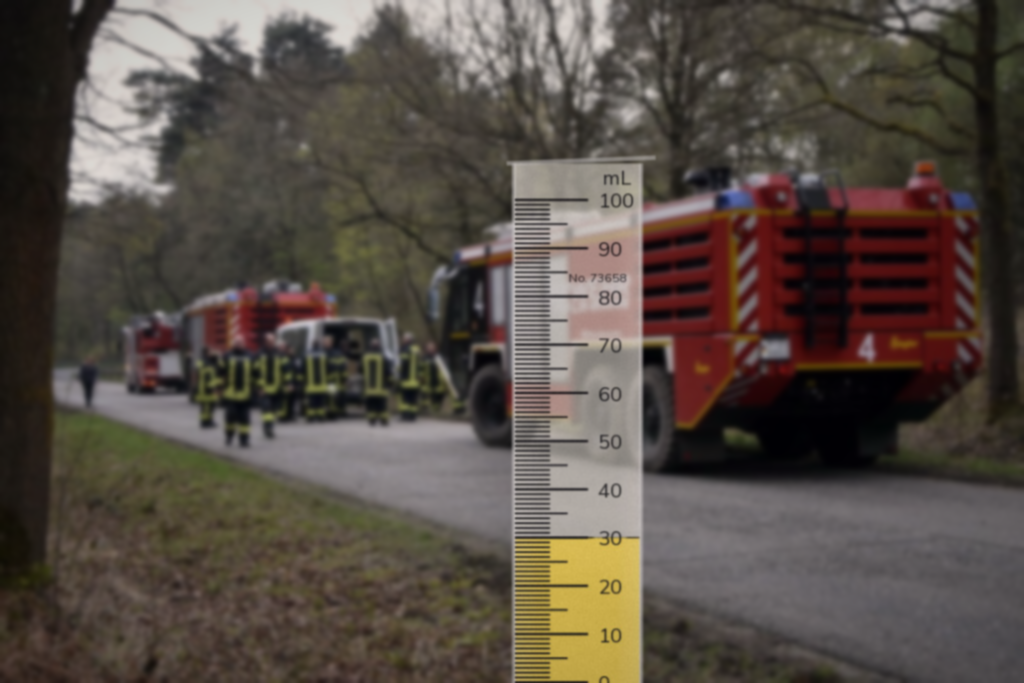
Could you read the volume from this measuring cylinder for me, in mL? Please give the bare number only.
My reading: 30
